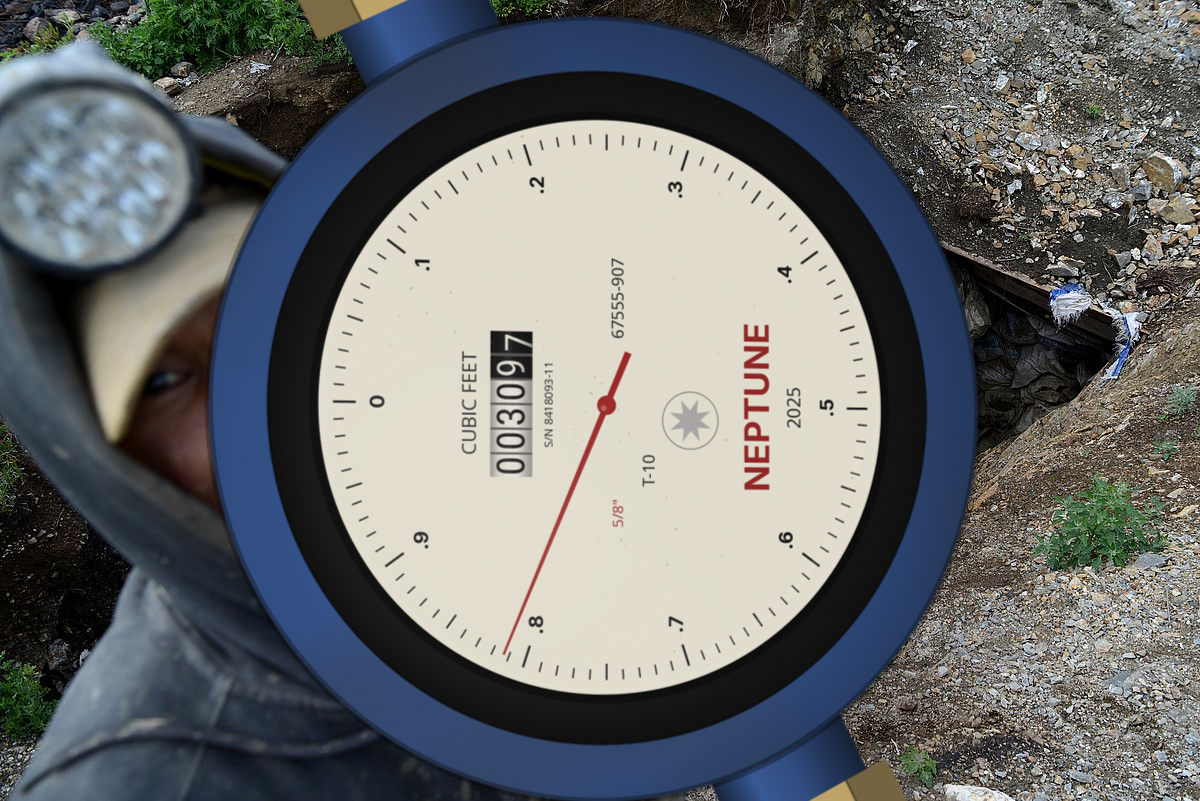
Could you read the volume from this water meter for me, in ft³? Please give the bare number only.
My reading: 3096.81
